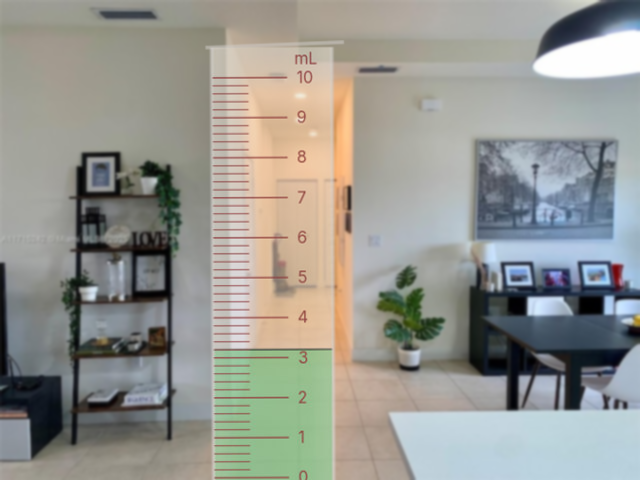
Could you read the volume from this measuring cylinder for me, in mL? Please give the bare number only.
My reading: 3.2
